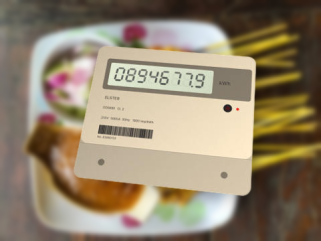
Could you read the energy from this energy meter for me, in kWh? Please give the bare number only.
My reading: 894677.9
